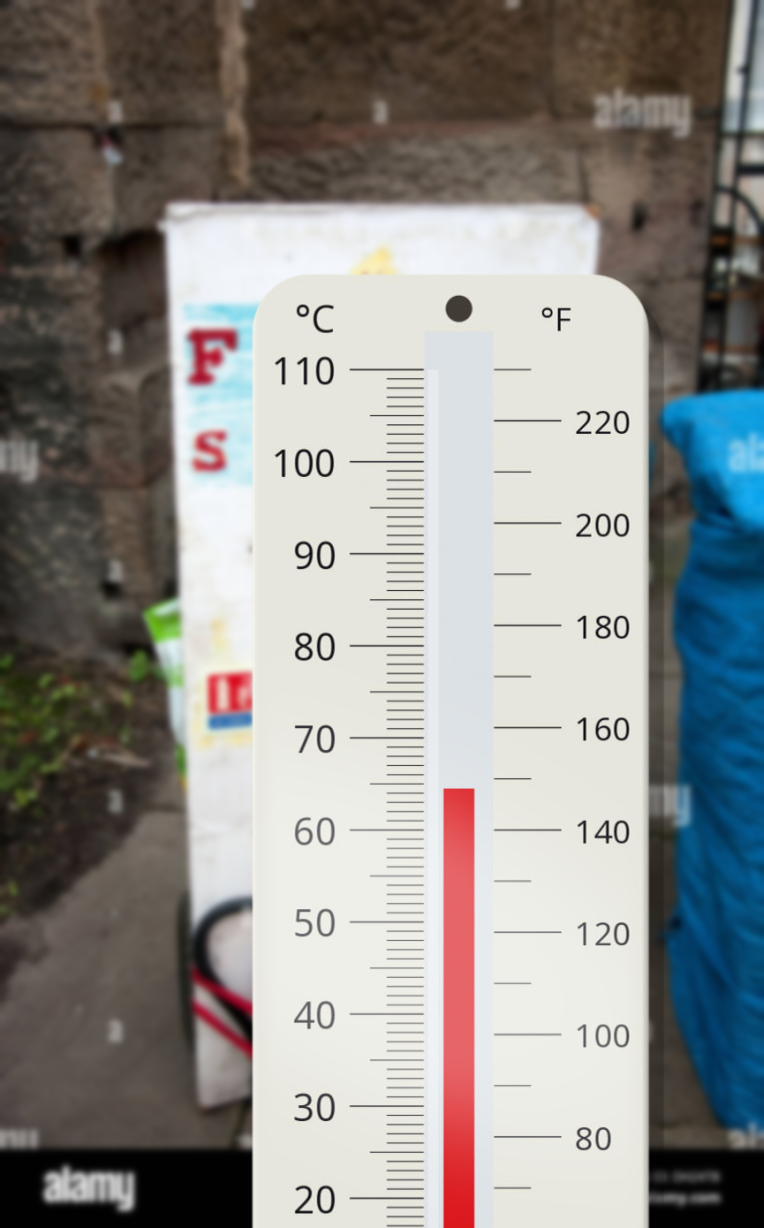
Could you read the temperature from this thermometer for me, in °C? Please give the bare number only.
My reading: 64.5
